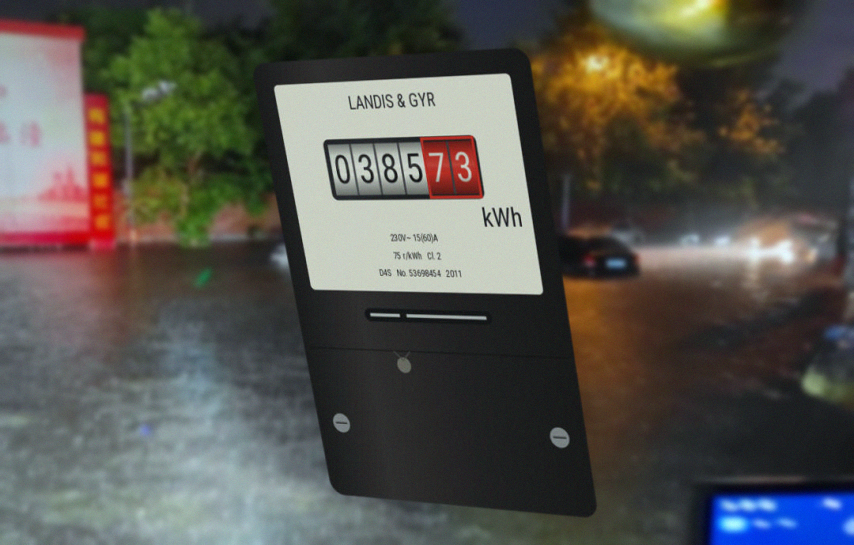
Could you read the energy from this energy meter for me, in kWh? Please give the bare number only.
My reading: 385.73
